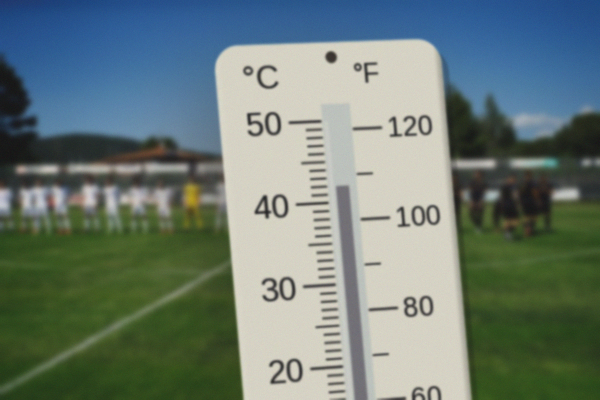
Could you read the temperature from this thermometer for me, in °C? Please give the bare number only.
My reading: 42
